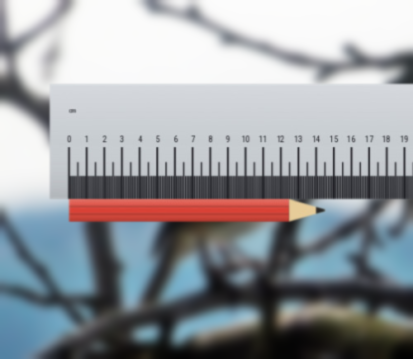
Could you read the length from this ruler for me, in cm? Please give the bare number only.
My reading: 14.5
